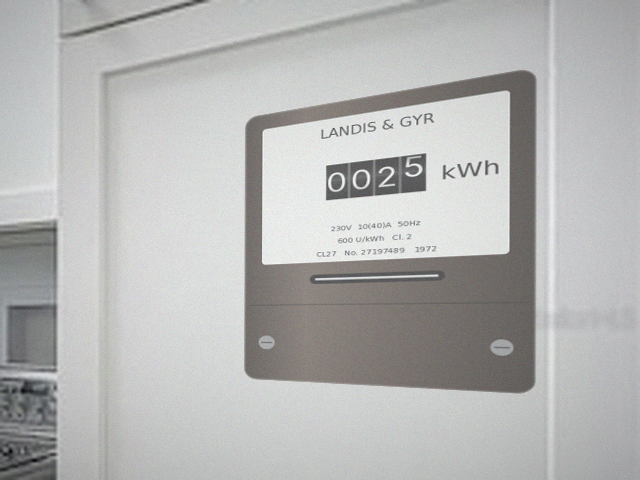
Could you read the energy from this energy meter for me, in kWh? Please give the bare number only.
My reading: 25
